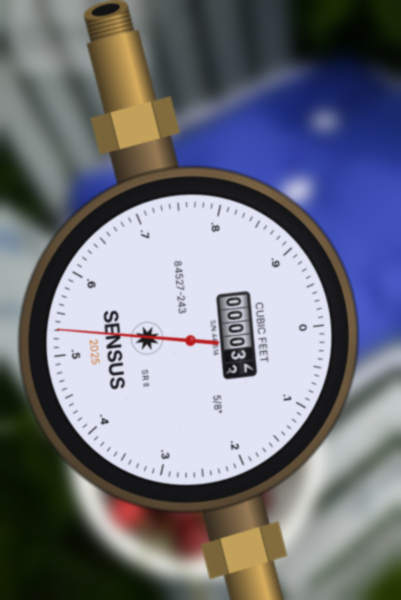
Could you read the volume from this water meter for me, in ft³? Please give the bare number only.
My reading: 32.53
